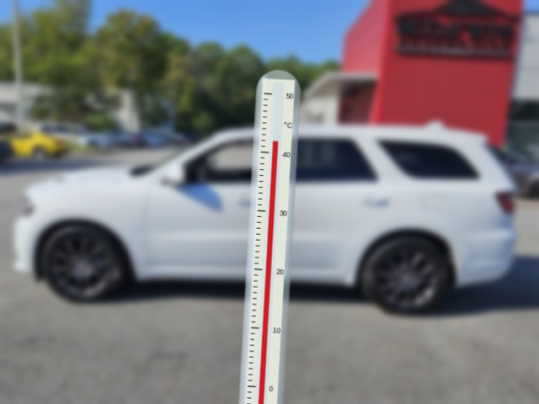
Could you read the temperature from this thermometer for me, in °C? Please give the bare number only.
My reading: 42
